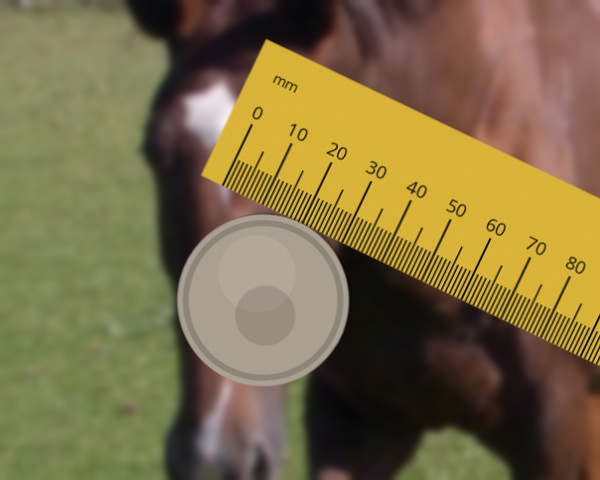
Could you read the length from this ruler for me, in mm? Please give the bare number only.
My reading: 39
